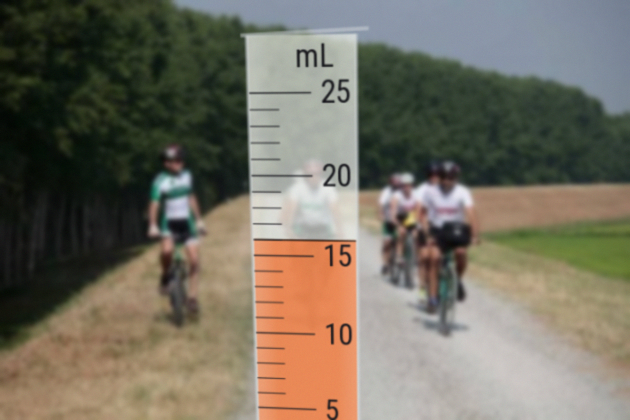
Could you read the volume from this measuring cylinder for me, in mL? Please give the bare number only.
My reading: 16
